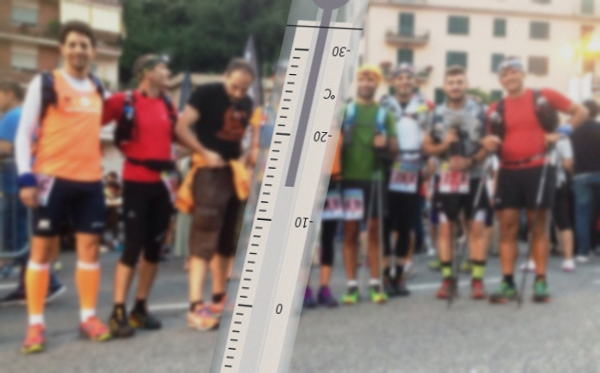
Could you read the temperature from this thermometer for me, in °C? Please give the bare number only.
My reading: -14
